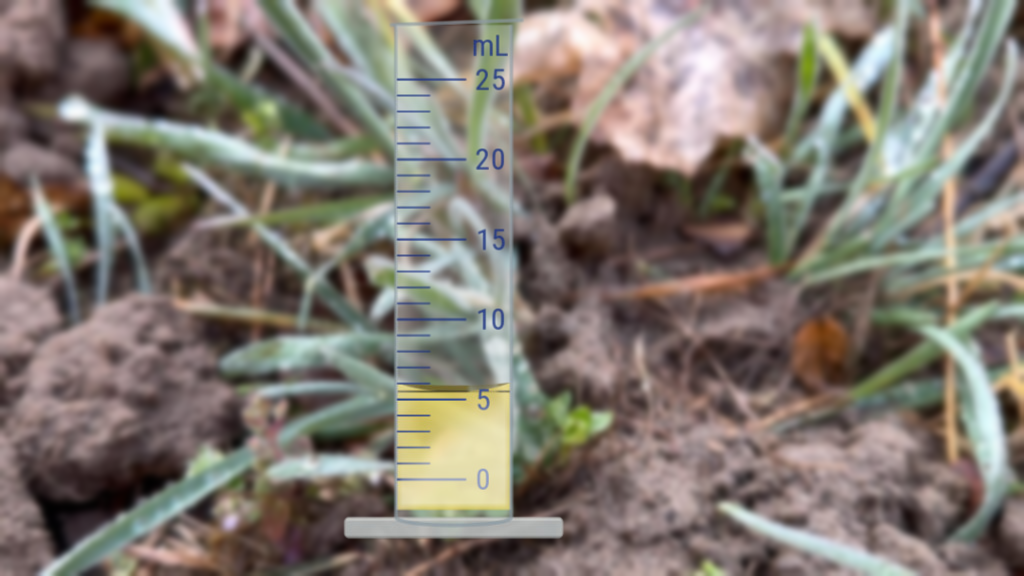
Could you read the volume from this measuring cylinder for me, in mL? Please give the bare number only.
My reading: 5.5
